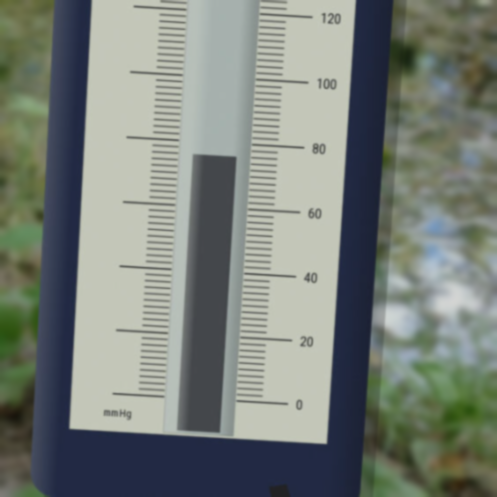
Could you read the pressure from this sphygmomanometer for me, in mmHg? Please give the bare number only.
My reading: 76
